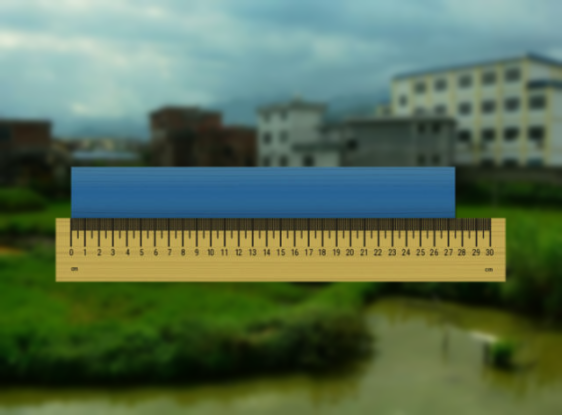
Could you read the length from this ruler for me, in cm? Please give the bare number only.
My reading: 27.5
